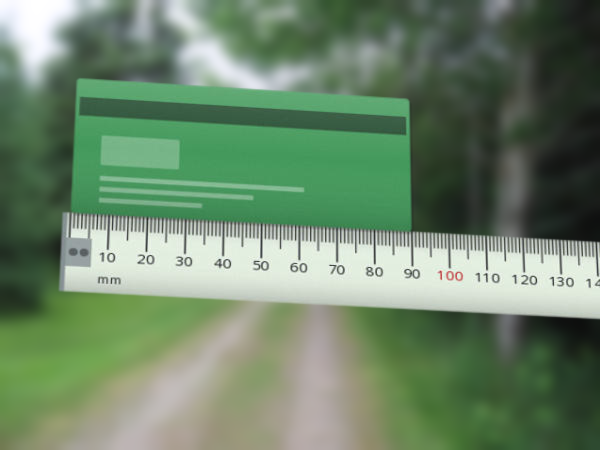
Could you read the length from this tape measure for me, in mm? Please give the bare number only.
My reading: 90
